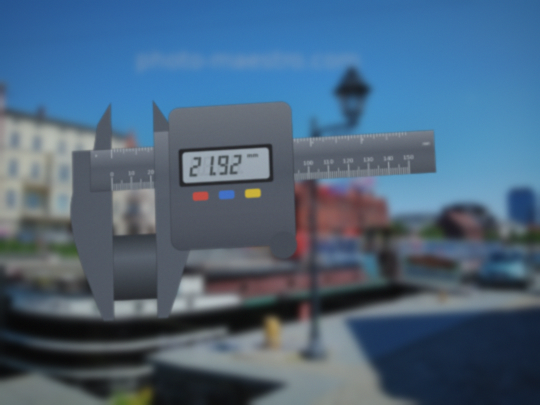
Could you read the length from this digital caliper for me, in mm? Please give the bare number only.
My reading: 21.92
